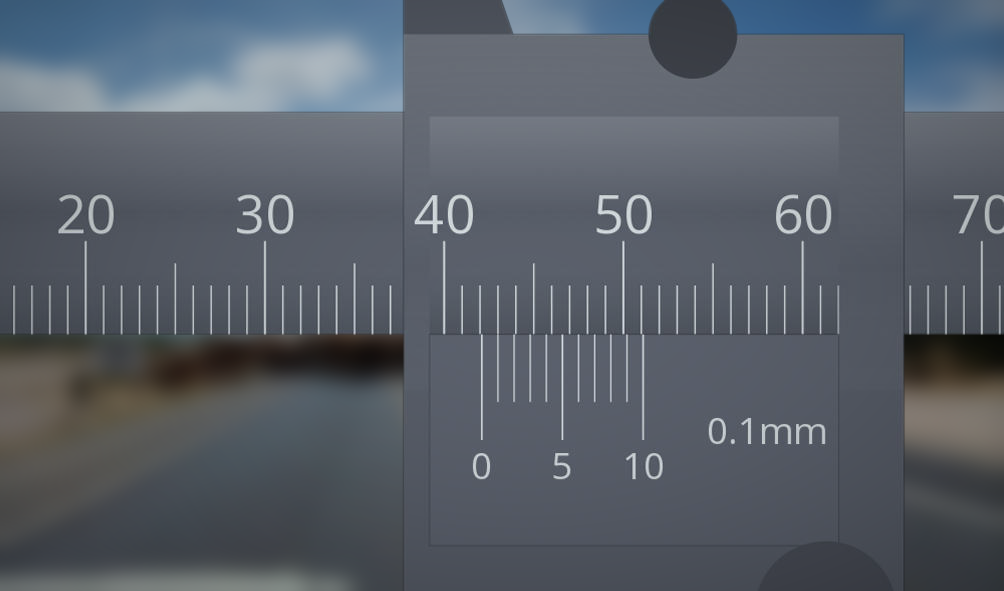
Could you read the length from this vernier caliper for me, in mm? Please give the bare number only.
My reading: 42.1
